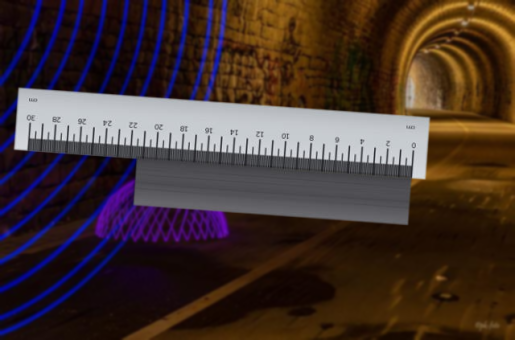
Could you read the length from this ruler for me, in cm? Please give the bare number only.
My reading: 21.5
